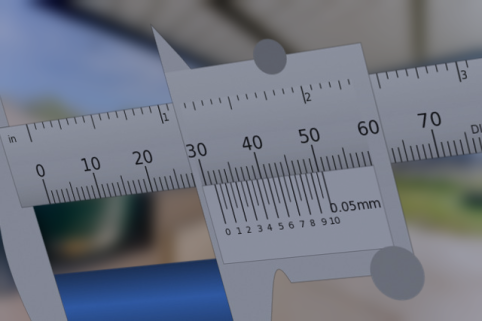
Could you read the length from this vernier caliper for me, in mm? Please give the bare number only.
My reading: 31.6
